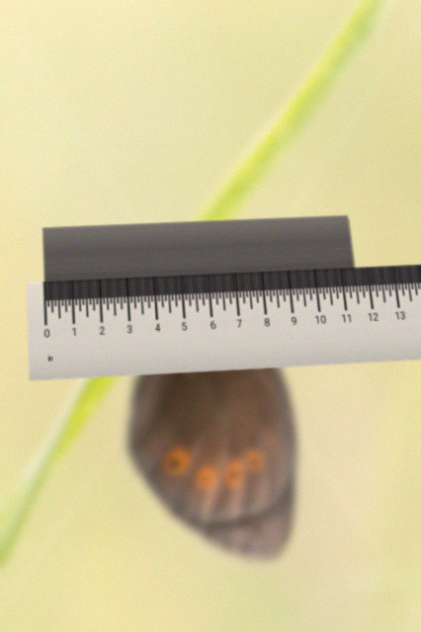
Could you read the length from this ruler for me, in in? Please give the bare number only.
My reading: 11.5
